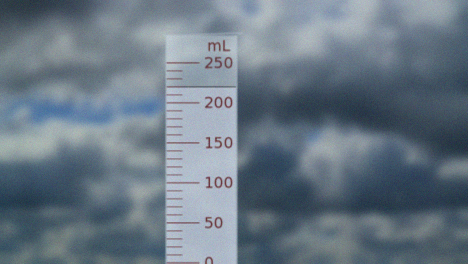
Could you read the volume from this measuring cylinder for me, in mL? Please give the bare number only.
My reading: 220
